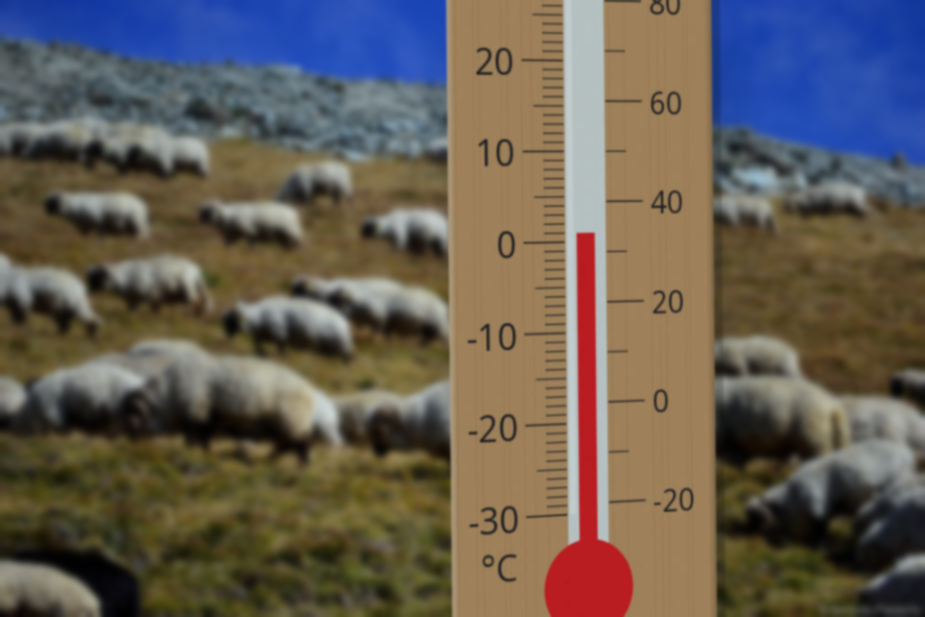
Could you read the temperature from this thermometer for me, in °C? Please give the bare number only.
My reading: 1
